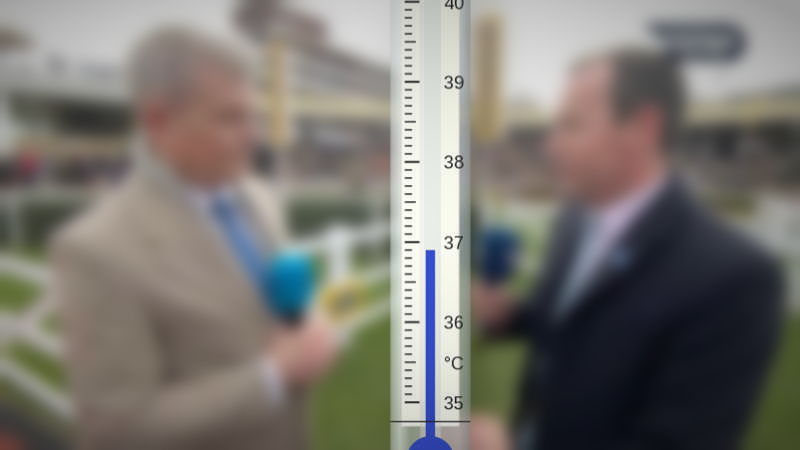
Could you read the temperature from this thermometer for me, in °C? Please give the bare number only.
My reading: 36.9
